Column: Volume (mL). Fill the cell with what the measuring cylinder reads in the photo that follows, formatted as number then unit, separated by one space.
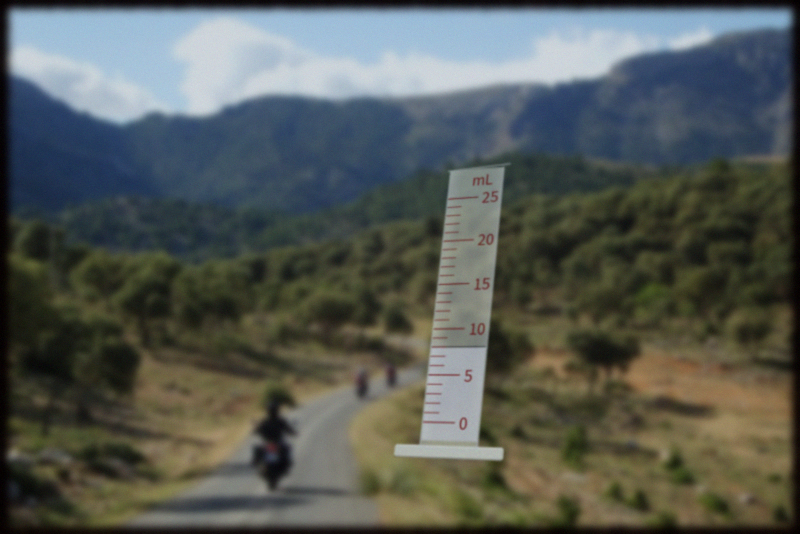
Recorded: 8 mL
